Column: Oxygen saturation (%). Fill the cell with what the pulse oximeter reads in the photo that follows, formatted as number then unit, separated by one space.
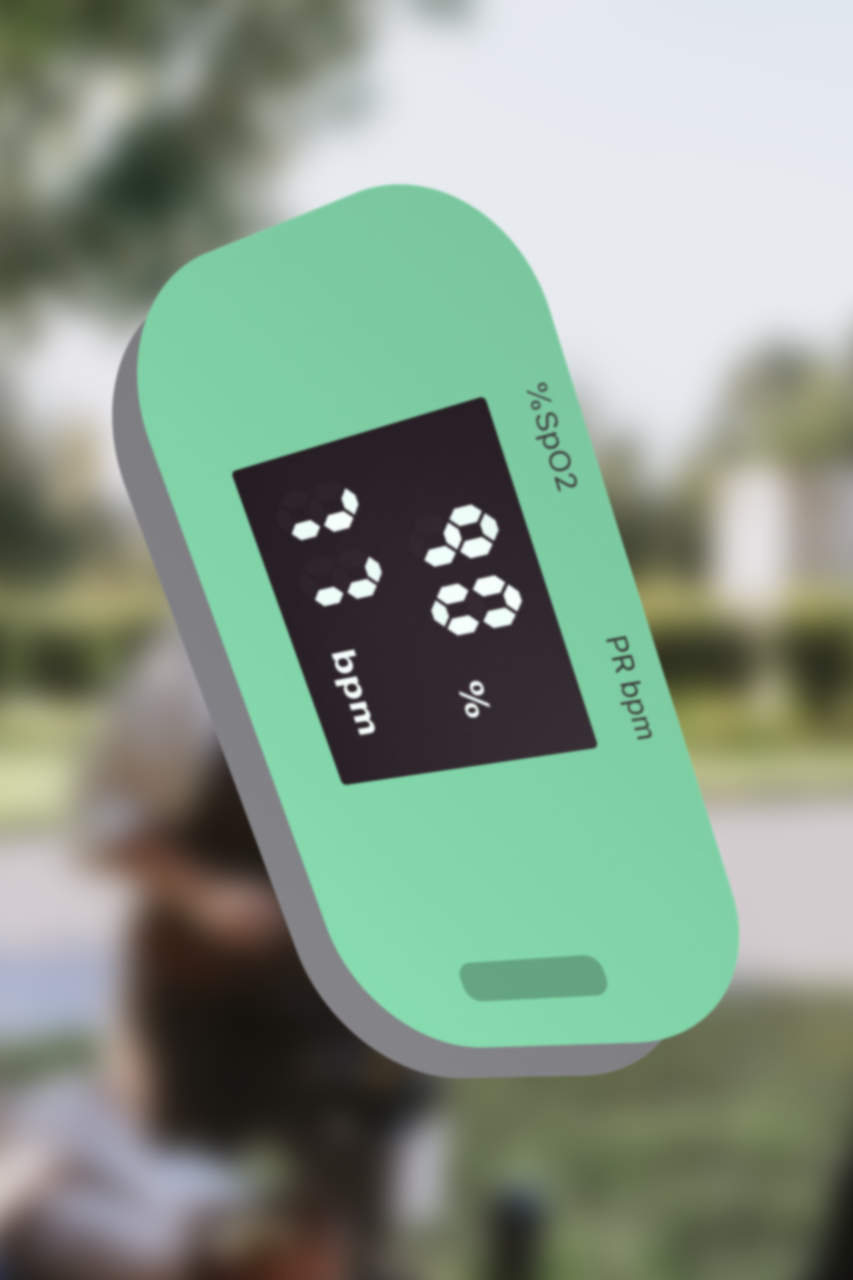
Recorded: 90 %
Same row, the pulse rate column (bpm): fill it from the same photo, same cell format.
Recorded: 77 bpm
